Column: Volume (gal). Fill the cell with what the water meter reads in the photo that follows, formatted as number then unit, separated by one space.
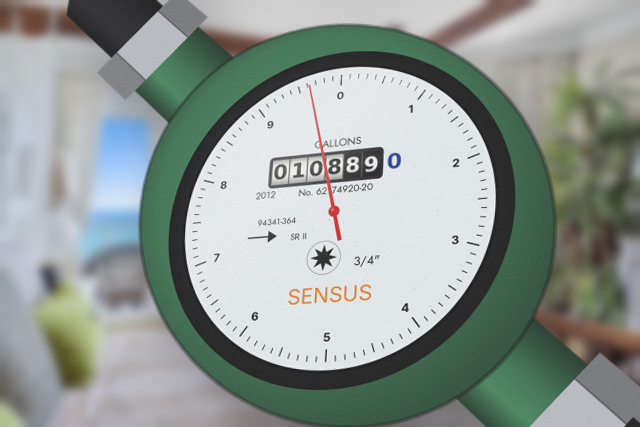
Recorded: 108889.6 gal
